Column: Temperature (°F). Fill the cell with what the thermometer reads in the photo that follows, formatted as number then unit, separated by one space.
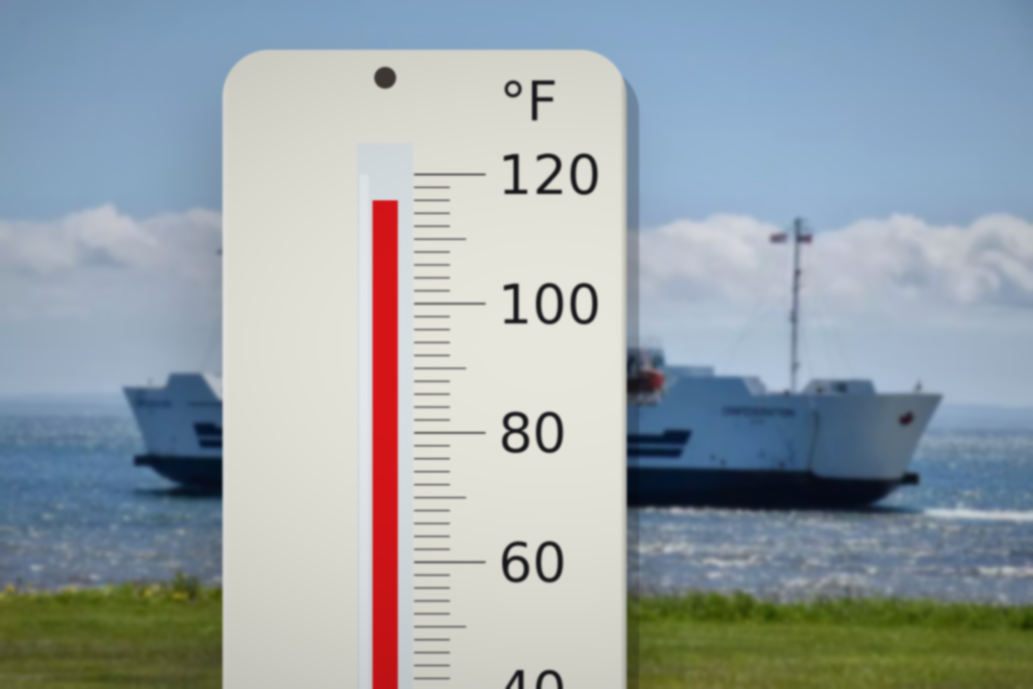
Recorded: 116 °F
